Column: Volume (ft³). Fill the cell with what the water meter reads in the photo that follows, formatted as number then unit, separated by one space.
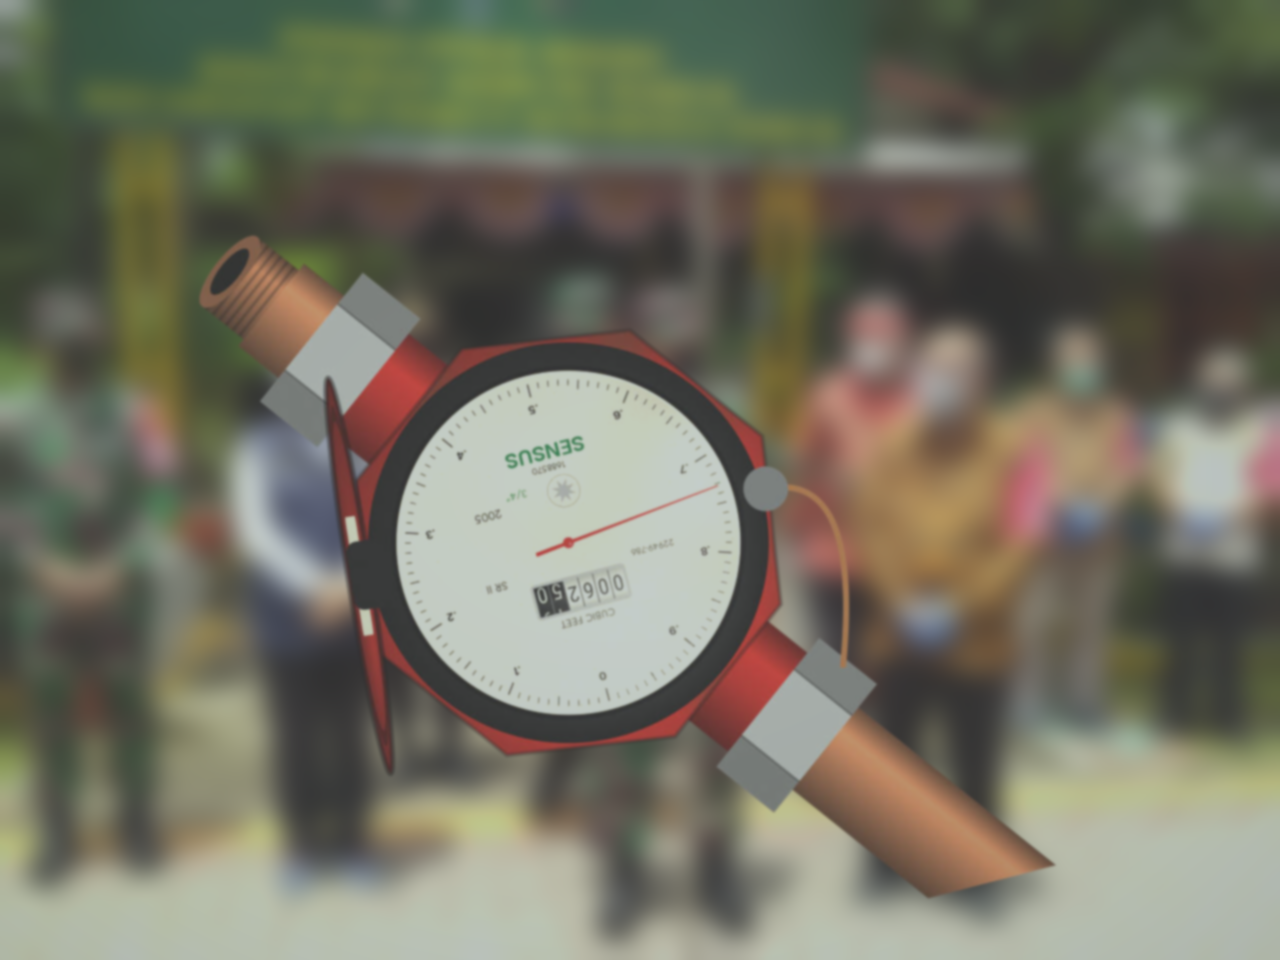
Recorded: 6249.73 ft³
